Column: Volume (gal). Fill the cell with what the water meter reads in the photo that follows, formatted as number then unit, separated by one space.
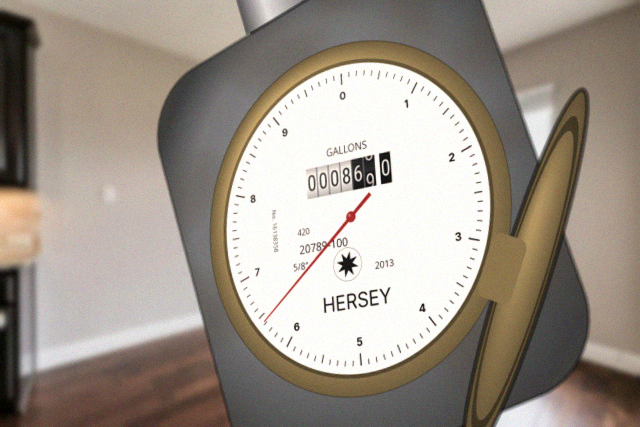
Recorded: 8686.4 gal
